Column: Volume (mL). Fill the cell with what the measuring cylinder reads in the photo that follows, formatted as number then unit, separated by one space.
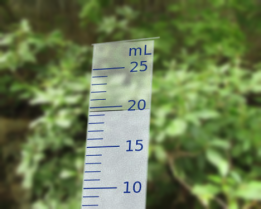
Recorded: 19.5 mL
